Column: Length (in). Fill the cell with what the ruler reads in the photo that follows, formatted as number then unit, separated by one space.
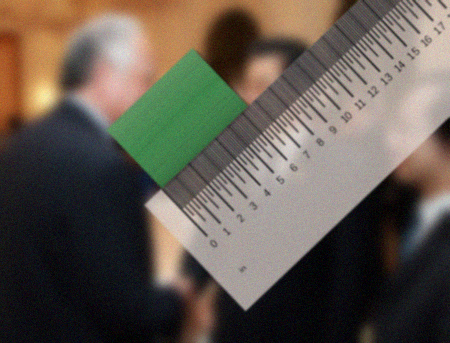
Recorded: 6.5 in
